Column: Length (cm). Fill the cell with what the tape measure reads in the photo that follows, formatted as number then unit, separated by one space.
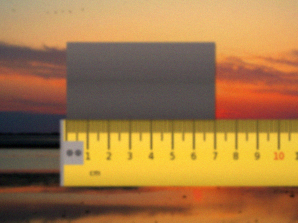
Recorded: 7 cm
